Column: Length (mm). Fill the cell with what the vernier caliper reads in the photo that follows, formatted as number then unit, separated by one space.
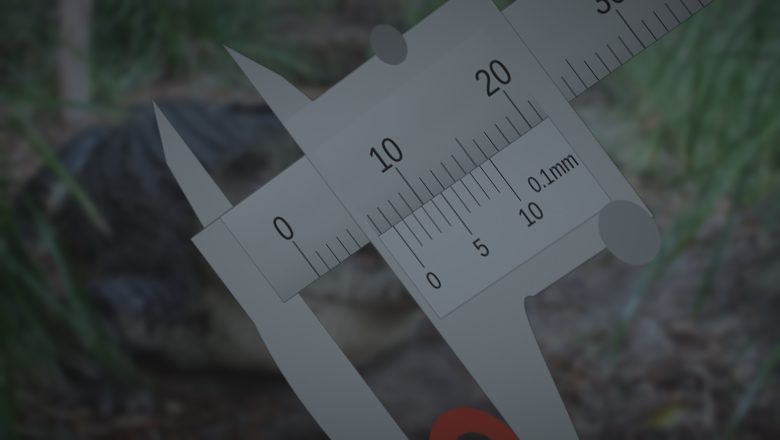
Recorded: 7.1 mm
